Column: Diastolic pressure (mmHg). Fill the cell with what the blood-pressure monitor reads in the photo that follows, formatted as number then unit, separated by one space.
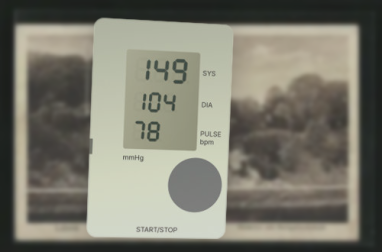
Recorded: 104 mmHg
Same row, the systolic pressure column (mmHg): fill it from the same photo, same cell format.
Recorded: 149 mmHg
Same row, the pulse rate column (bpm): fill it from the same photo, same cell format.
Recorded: 78 bpm
